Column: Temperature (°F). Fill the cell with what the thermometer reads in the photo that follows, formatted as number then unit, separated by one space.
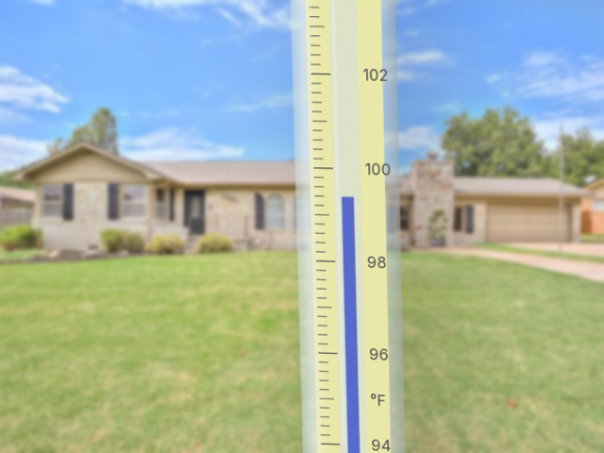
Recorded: 99.4 °F
